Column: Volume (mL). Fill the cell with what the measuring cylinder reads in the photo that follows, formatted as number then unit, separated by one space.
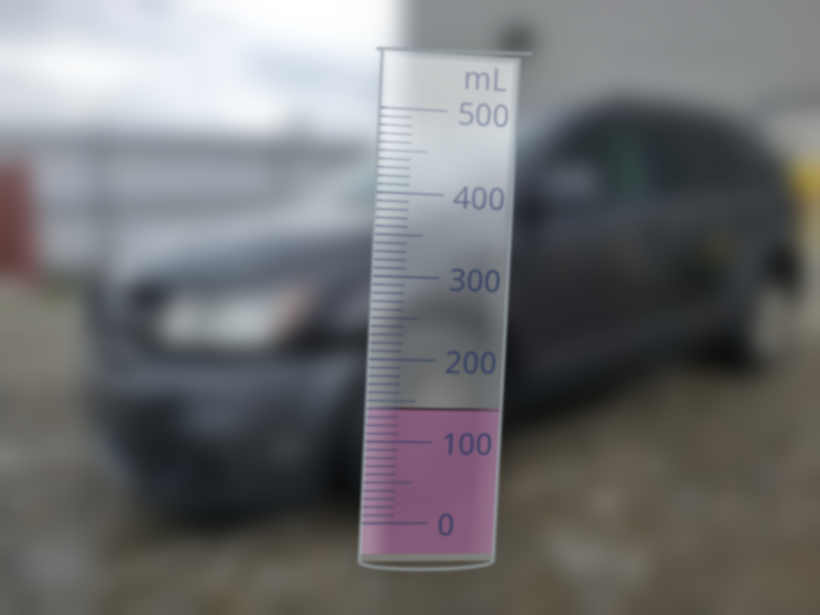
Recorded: 140 mL
